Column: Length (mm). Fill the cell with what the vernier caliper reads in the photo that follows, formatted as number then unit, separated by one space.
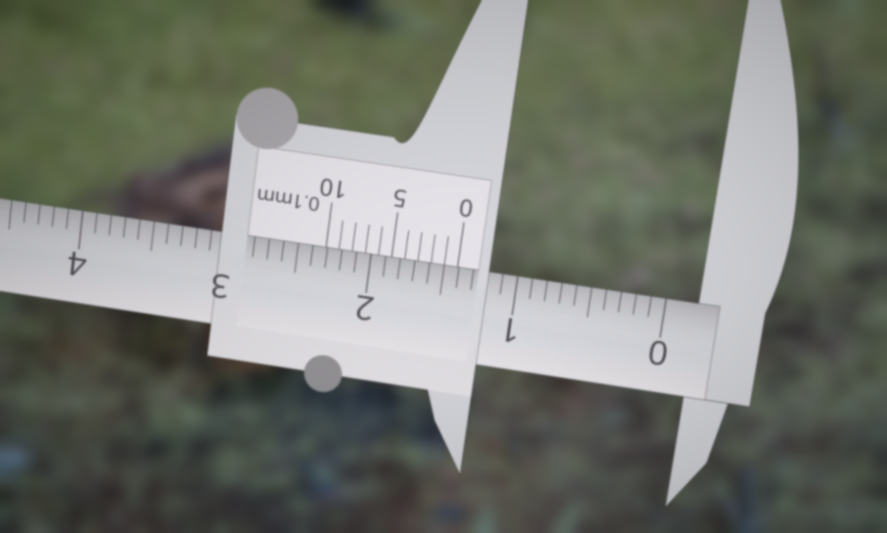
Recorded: 14.1 mm
